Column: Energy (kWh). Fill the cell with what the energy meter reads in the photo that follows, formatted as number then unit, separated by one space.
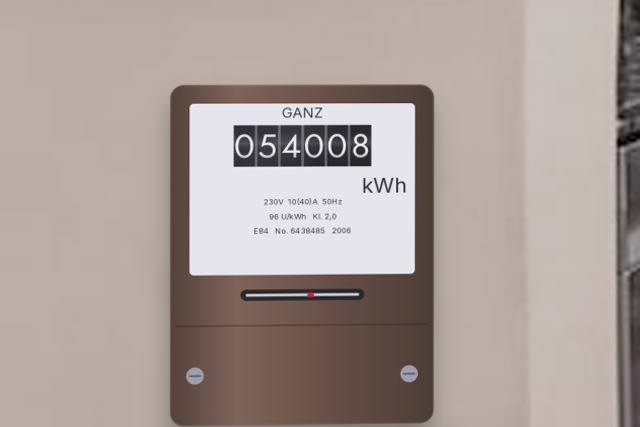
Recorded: 54008 kWh
